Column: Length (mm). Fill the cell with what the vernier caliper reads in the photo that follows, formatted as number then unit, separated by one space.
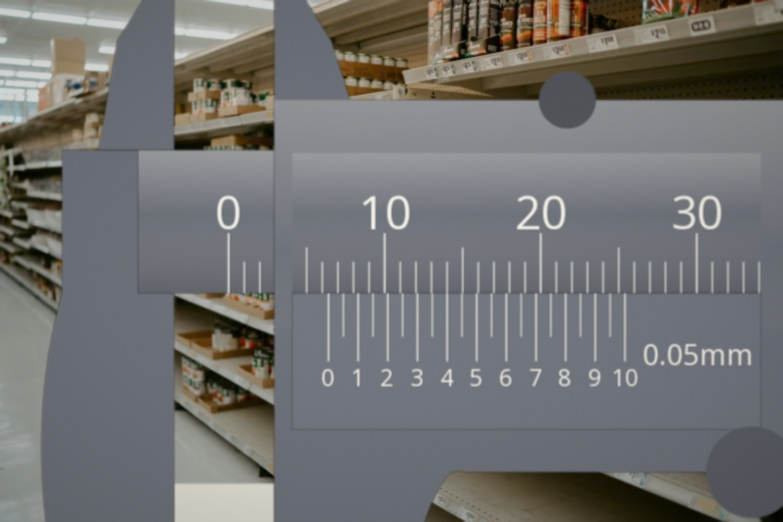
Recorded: 6.4 mm
